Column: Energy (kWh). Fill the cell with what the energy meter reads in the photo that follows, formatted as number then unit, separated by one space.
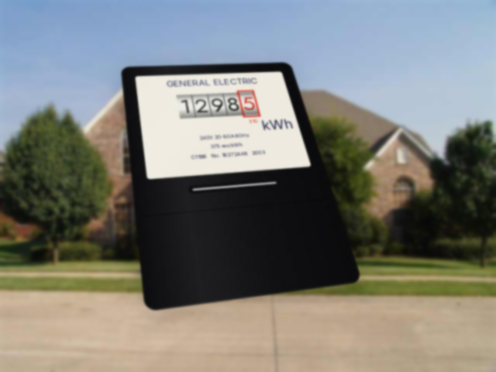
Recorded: 1298.5 kWh
